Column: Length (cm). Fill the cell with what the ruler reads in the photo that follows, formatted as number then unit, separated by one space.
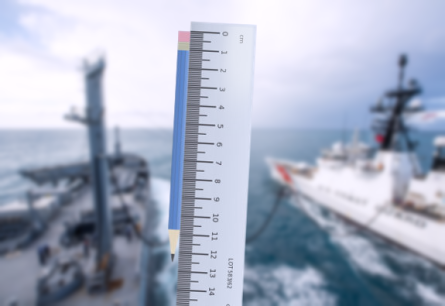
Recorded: 12.5 cm
